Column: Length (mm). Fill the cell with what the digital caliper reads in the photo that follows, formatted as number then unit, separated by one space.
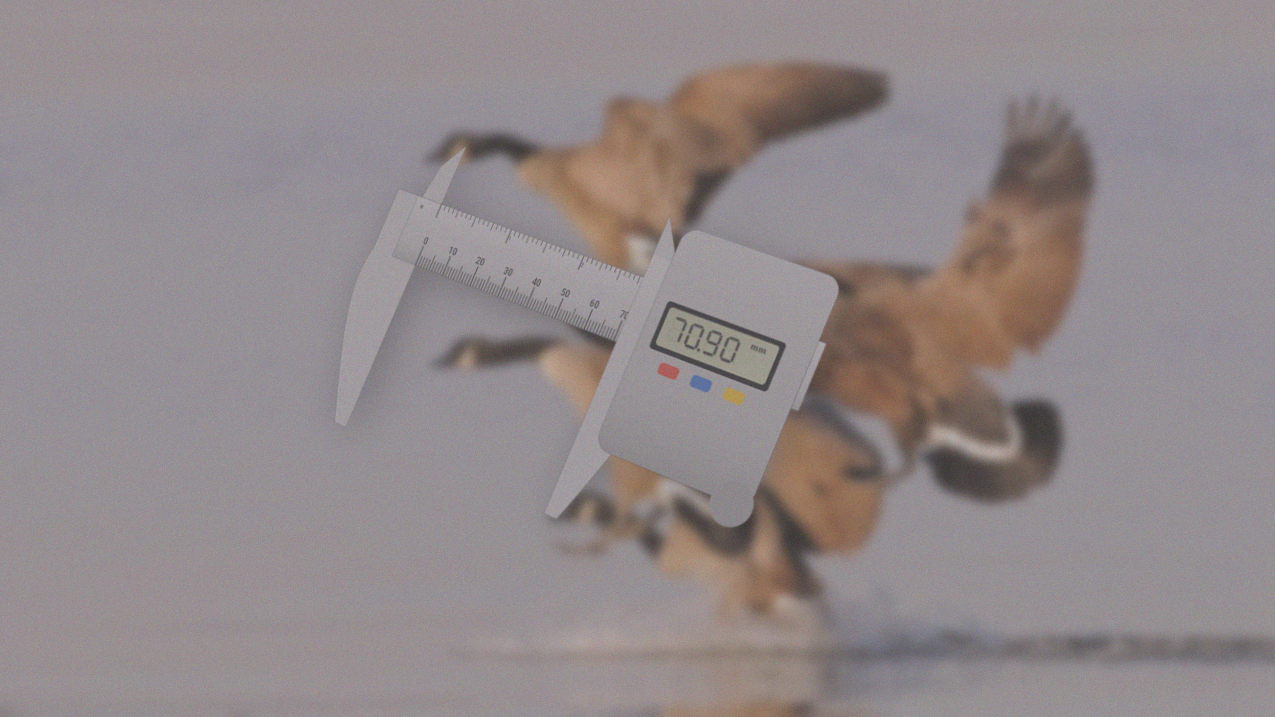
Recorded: 70.90 mm
